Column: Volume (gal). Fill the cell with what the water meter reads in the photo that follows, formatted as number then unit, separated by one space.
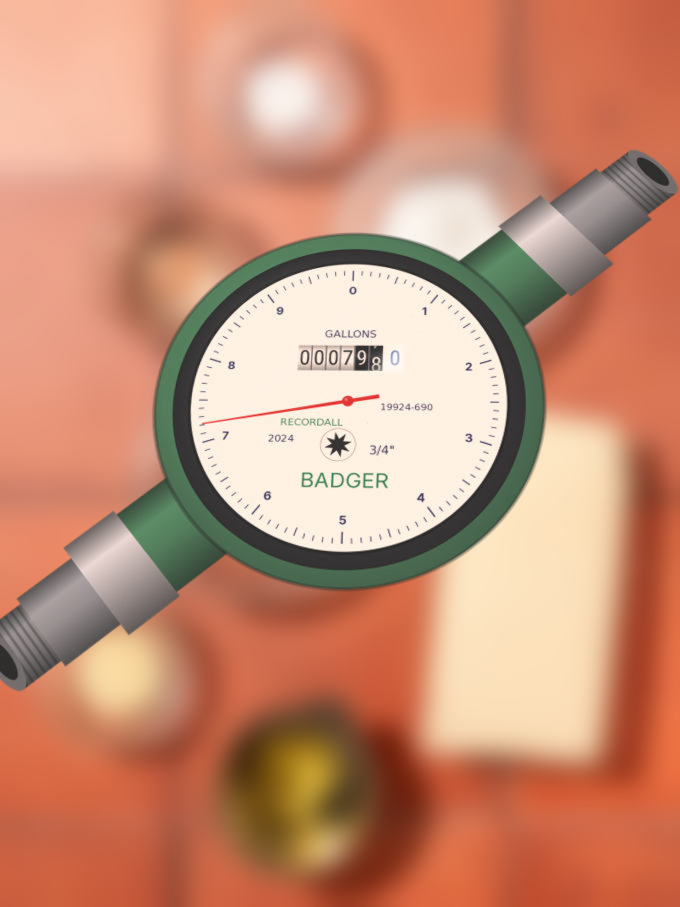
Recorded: 7977.2 gal
